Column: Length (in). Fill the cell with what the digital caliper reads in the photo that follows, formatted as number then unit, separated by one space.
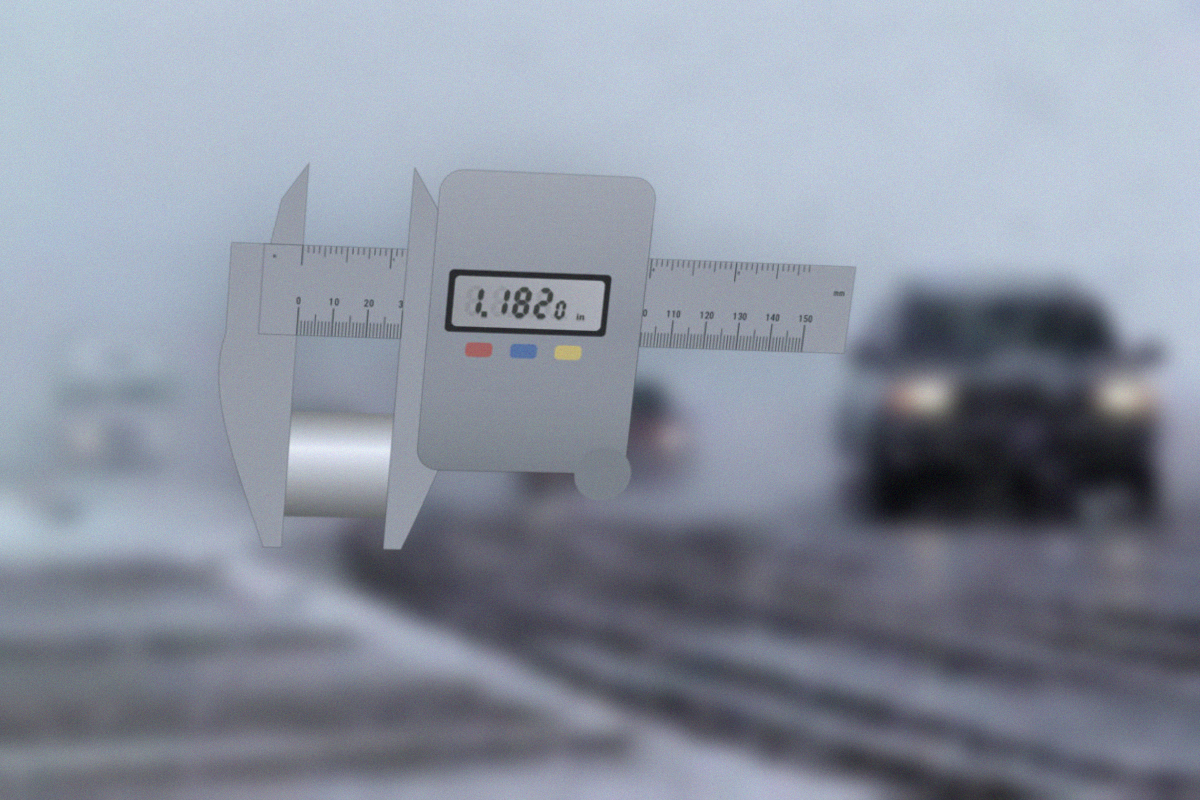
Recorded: 1.1820 in
